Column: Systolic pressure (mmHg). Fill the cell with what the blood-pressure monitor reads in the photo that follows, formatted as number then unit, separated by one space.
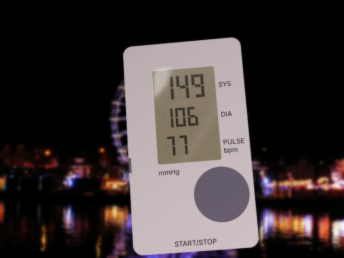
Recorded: 149 mmHg
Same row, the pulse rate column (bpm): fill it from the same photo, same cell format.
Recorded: 77 bpm
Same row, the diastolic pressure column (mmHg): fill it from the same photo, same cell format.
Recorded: 106 mmHg
